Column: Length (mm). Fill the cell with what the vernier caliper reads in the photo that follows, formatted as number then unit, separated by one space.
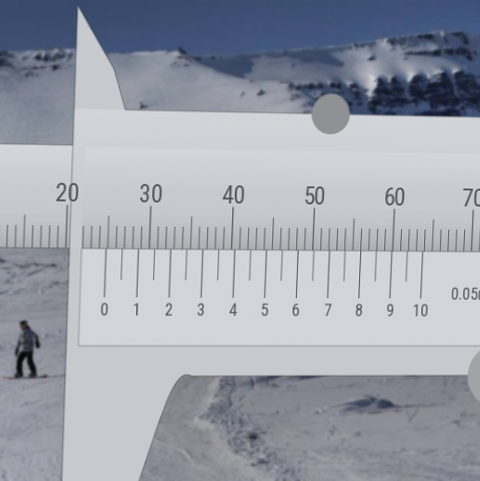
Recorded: 24.8 mm
